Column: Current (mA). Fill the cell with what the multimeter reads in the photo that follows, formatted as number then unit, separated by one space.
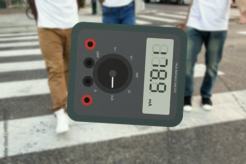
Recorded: 178.9 mA
